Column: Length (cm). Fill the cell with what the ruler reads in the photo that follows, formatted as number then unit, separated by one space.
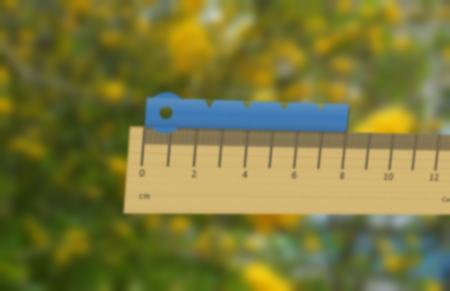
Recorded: 8 cm
